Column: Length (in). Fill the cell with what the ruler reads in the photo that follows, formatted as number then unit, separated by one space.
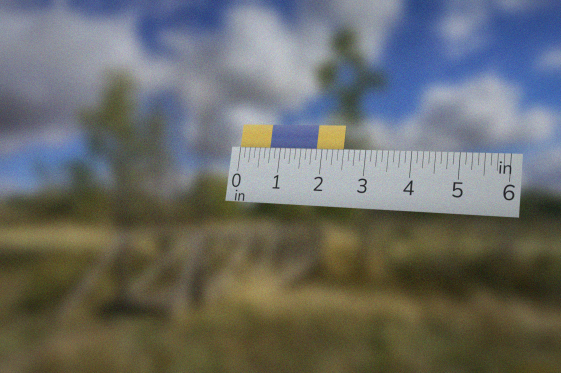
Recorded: 2.5 in
